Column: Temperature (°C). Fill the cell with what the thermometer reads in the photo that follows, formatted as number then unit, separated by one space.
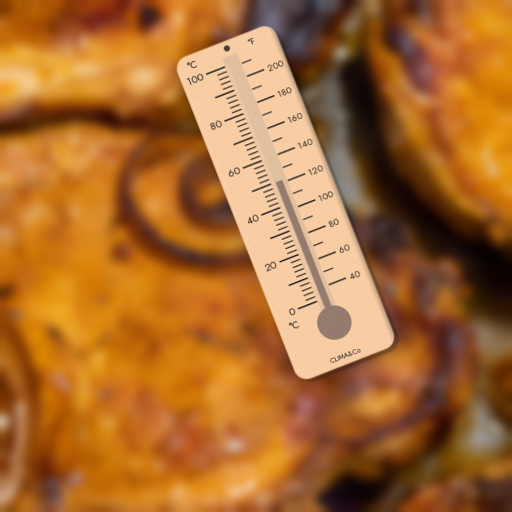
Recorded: 50 °C
